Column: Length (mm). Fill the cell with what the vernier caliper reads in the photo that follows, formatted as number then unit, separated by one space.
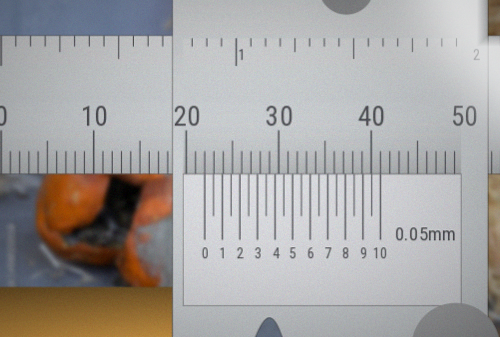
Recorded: 22.0 mm
